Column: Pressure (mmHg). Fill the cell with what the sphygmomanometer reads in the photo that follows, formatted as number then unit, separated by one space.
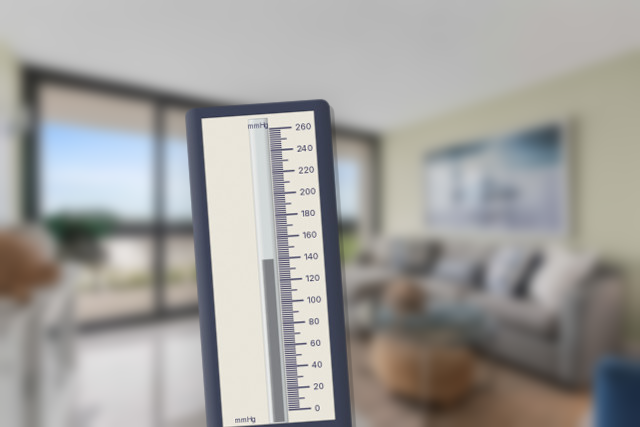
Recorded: 140 mmHg
